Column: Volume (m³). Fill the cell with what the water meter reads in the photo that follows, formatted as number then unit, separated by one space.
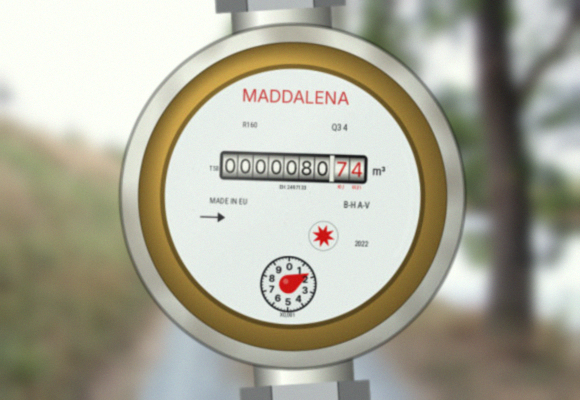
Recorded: 80.741 m³
